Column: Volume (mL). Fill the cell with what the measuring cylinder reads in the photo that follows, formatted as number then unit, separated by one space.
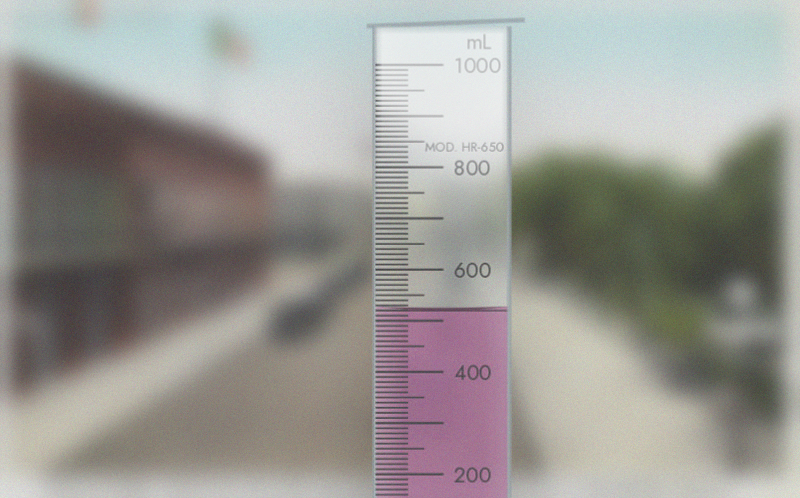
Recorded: 520 mL
